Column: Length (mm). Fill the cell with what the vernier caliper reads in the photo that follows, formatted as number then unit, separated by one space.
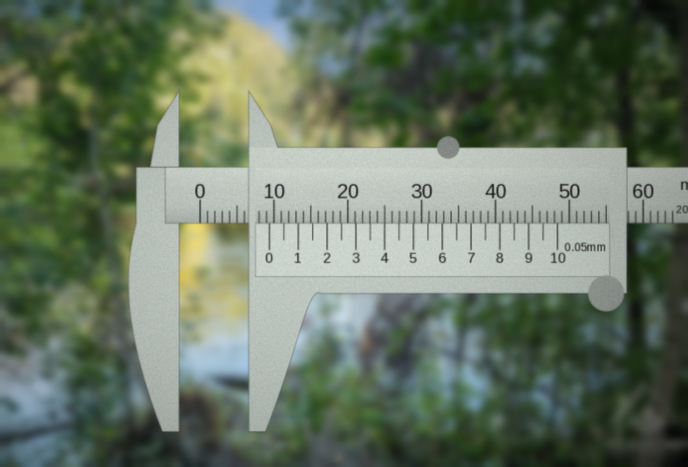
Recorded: 9.4 mm
